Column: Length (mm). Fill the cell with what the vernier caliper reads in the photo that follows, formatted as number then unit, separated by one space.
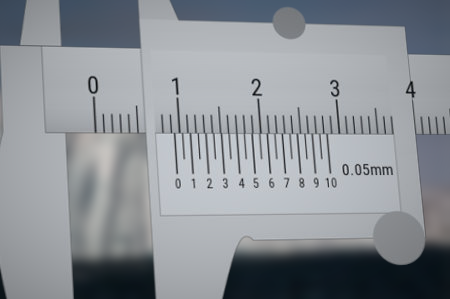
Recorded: 9.4 mm
